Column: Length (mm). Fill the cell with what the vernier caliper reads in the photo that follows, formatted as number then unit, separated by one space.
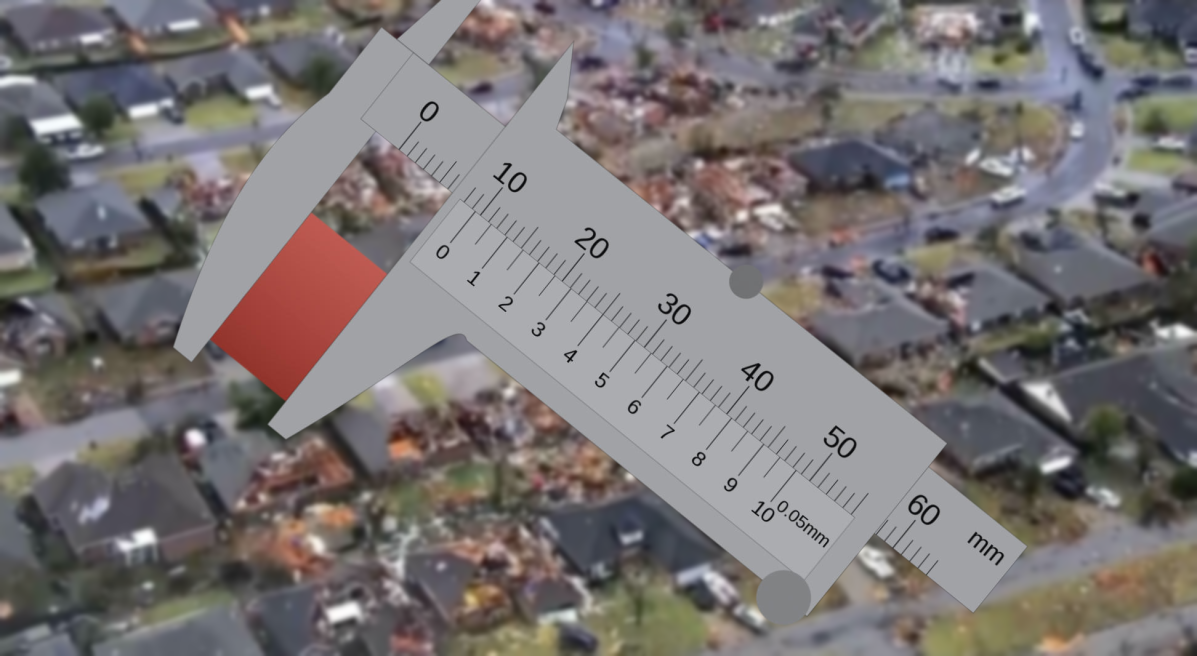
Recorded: 9.4 mm
